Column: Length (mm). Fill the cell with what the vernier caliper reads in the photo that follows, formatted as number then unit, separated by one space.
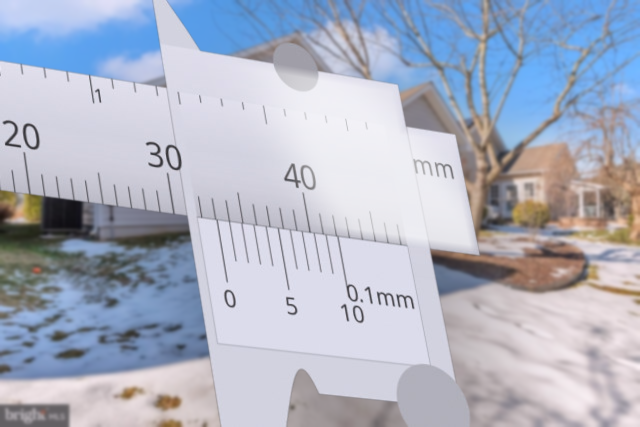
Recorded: 33.1 mm
